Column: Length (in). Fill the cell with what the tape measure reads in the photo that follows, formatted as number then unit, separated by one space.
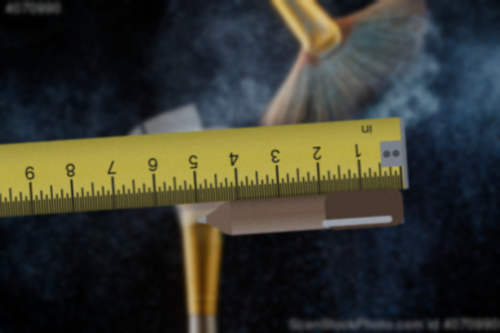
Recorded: 5 in
